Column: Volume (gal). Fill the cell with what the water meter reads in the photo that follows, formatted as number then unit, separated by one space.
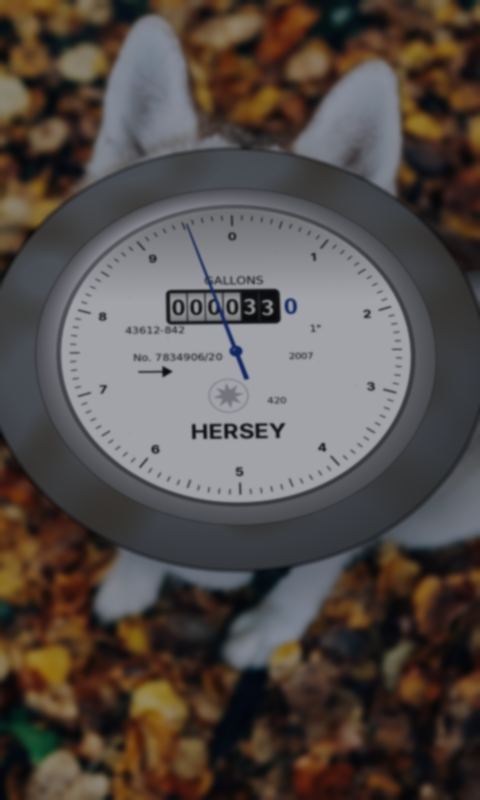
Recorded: 329.5 gal
